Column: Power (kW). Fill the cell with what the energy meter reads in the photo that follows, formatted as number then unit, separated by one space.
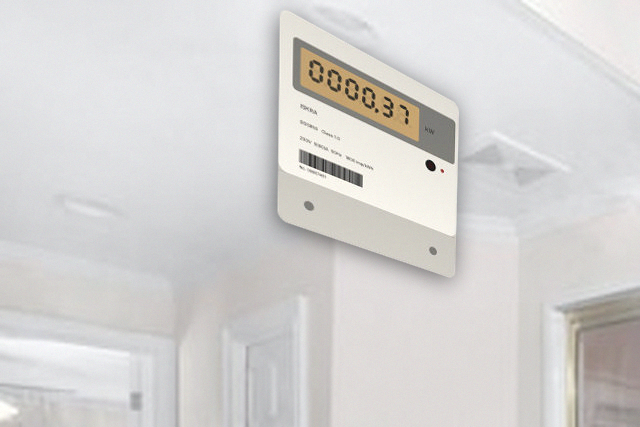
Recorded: 0.37 kW
